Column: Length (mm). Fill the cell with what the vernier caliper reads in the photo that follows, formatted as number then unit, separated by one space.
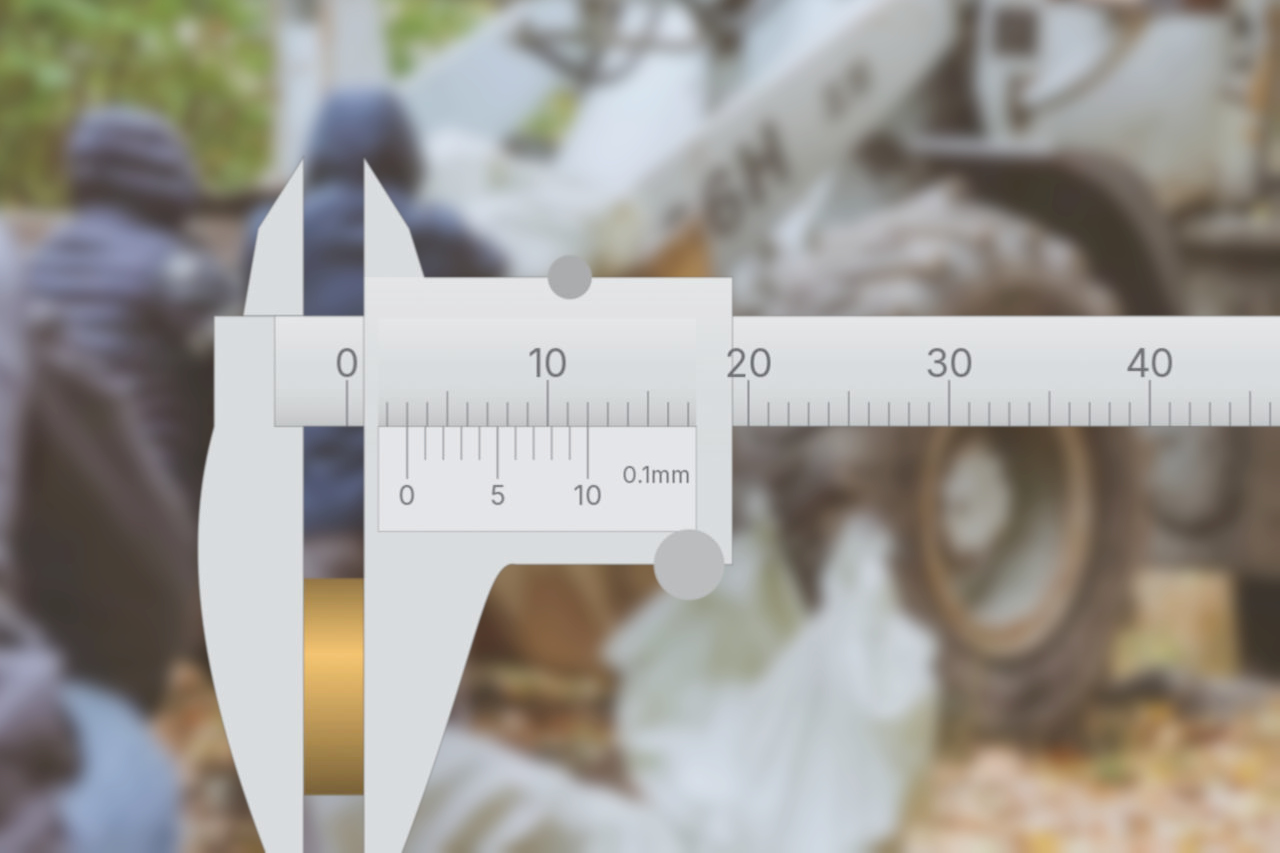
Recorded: 3.0 mm
